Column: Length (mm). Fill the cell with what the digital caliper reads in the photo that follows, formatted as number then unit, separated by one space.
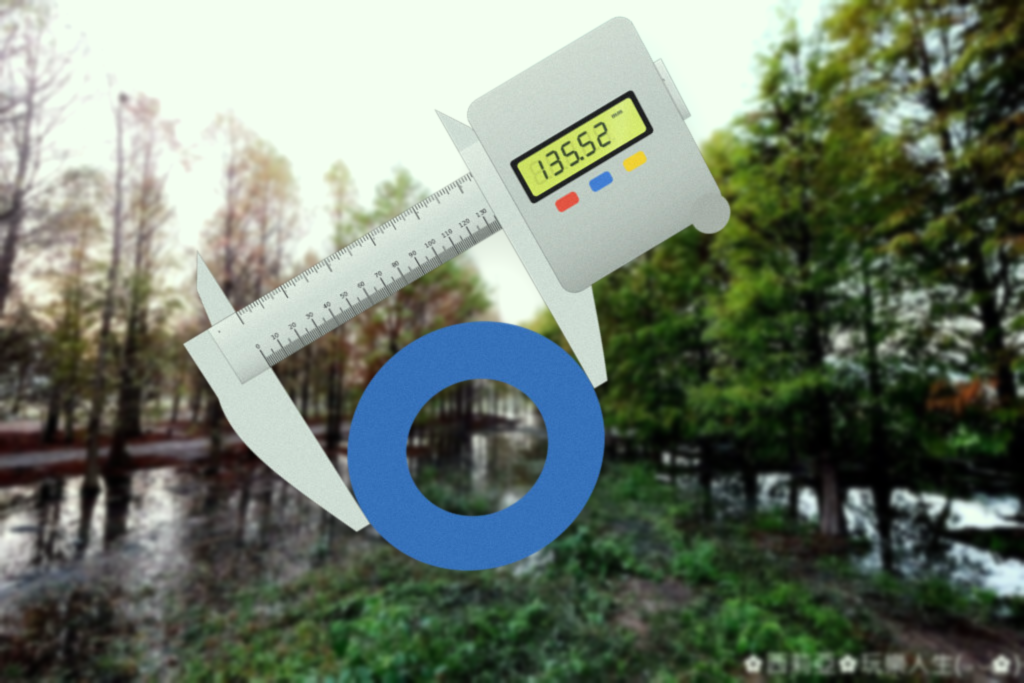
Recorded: 135.52 mm
